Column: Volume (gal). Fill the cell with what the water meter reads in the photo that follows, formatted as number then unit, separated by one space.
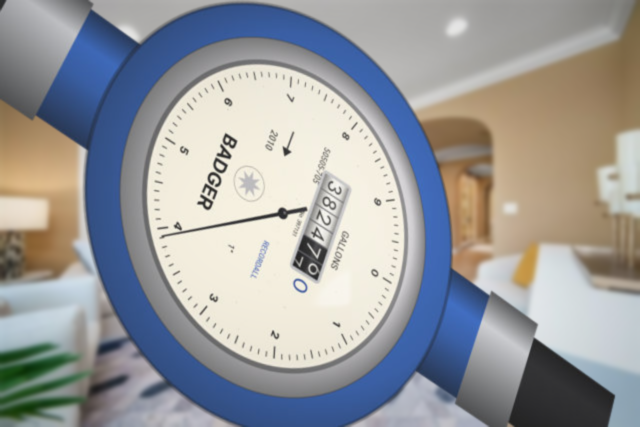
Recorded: 3824763.9 gal
